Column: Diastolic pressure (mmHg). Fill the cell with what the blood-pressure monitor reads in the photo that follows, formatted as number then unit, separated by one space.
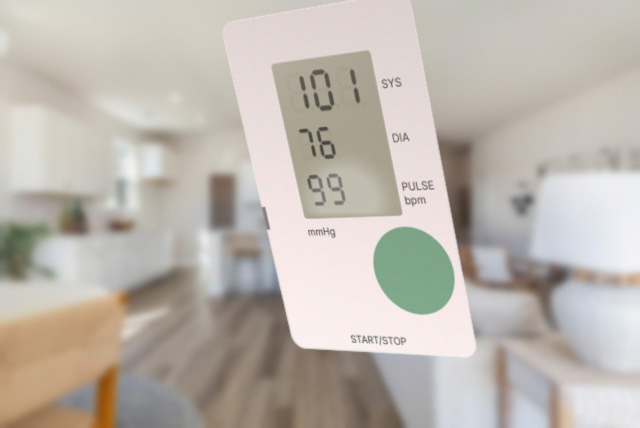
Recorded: 76 mmHg
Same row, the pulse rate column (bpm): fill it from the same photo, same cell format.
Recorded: 99 bpm
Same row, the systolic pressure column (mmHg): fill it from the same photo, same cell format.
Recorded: 101 mmHg
